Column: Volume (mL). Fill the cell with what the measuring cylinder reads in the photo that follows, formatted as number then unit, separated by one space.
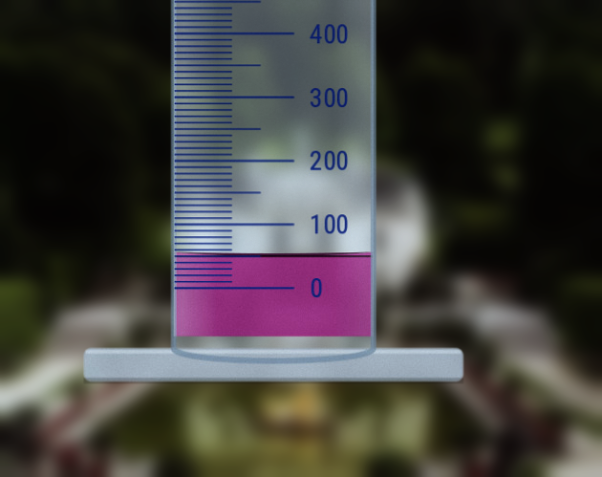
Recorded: 50 mL
